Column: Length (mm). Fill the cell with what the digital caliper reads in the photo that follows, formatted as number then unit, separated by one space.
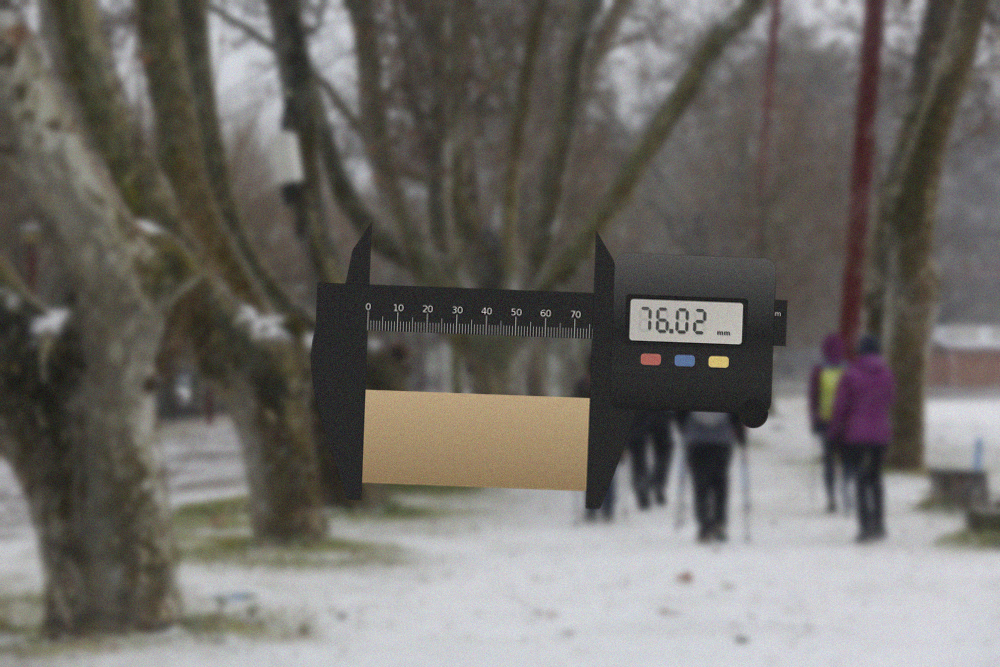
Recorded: 76.02 mm
